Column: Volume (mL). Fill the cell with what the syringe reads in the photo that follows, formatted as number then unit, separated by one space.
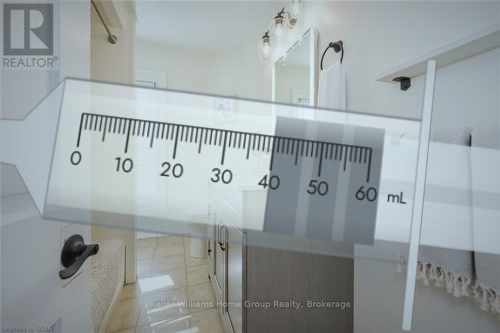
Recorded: 40 mL
